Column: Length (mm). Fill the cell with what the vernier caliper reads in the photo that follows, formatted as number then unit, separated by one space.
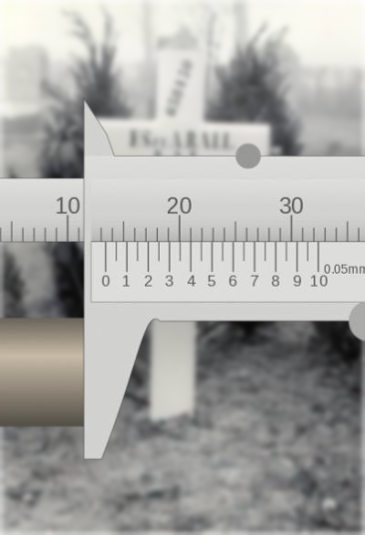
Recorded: 13.4 mm
